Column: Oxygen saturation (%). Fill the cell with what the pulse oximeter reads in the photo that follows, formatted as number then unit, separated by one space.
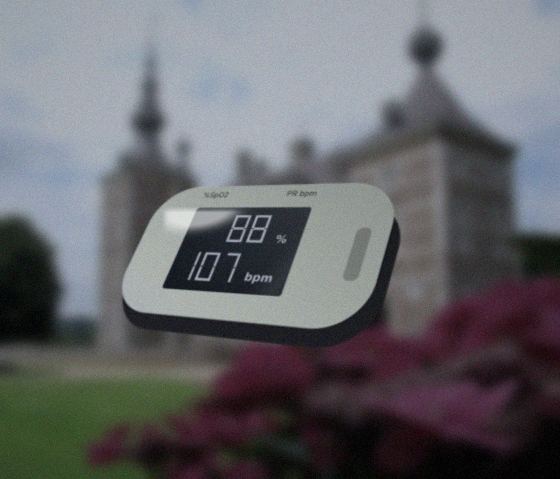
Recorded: 88 %
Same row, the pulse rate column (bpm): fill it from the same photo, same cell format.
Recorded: 107 bpm
